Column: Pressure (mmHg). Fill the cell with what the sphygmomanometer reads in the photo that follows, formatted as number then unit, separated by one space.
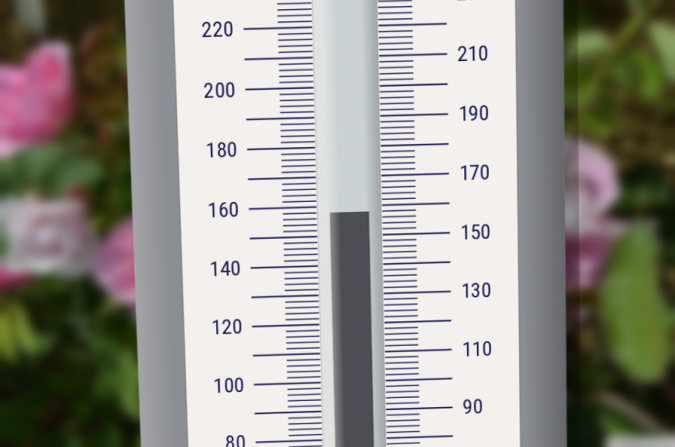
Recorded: 158 mmHg
